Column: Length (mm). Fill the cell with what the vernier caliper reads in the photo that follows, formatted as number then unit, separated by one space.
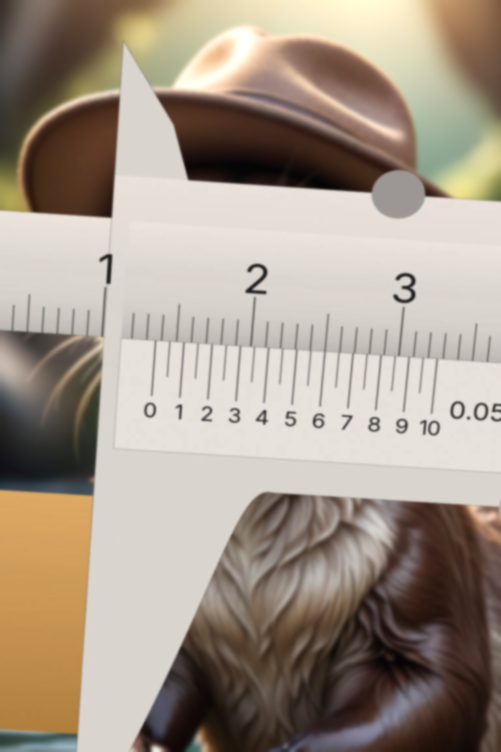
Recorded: 13.6 mm
